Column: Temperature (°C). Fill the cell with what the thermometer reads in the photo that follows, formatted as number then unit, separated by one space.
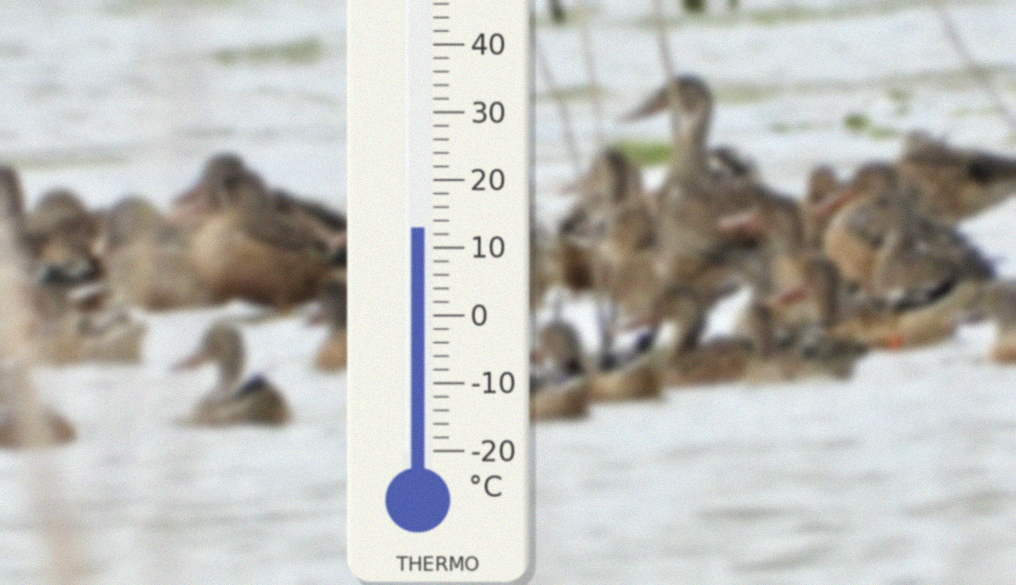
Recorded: 13 °C
